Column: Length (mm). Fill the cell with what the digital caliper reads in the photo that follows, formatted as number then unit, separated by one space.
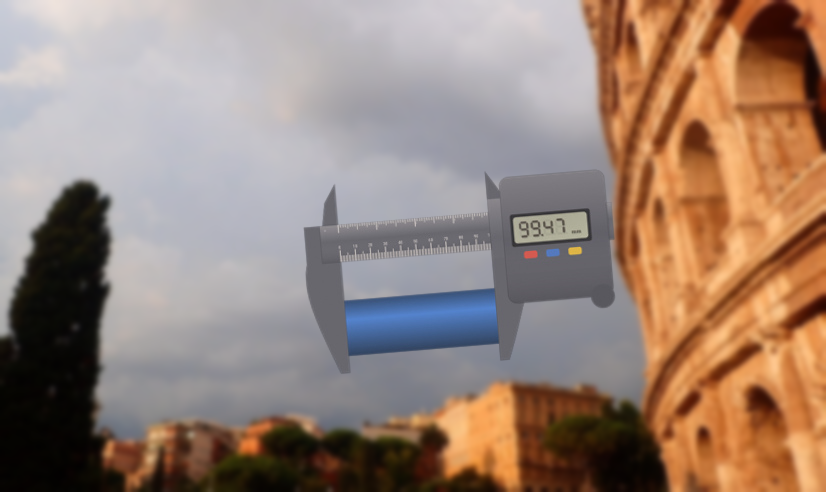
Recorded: 99.47 mm
